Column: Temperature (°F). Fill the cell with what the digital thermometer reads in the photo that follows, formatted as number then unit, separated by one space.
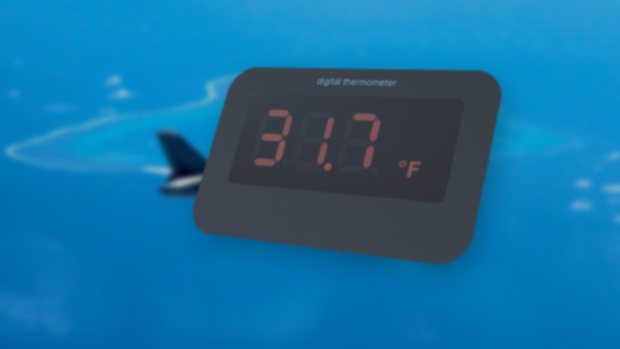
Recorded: 31.7 °F
